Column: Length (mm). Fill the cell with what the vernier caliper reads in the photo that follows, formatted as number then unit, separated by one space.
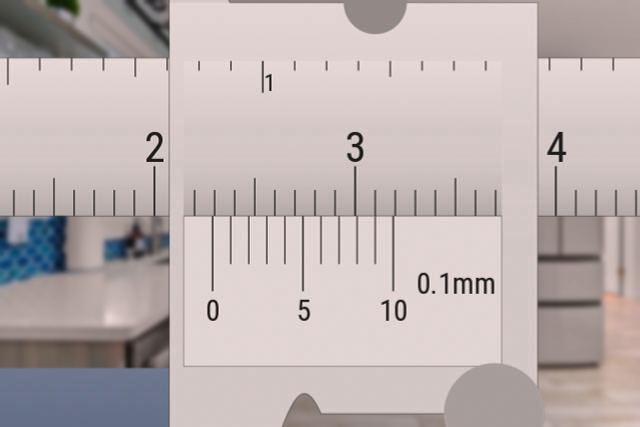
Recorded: 22.9 mm
